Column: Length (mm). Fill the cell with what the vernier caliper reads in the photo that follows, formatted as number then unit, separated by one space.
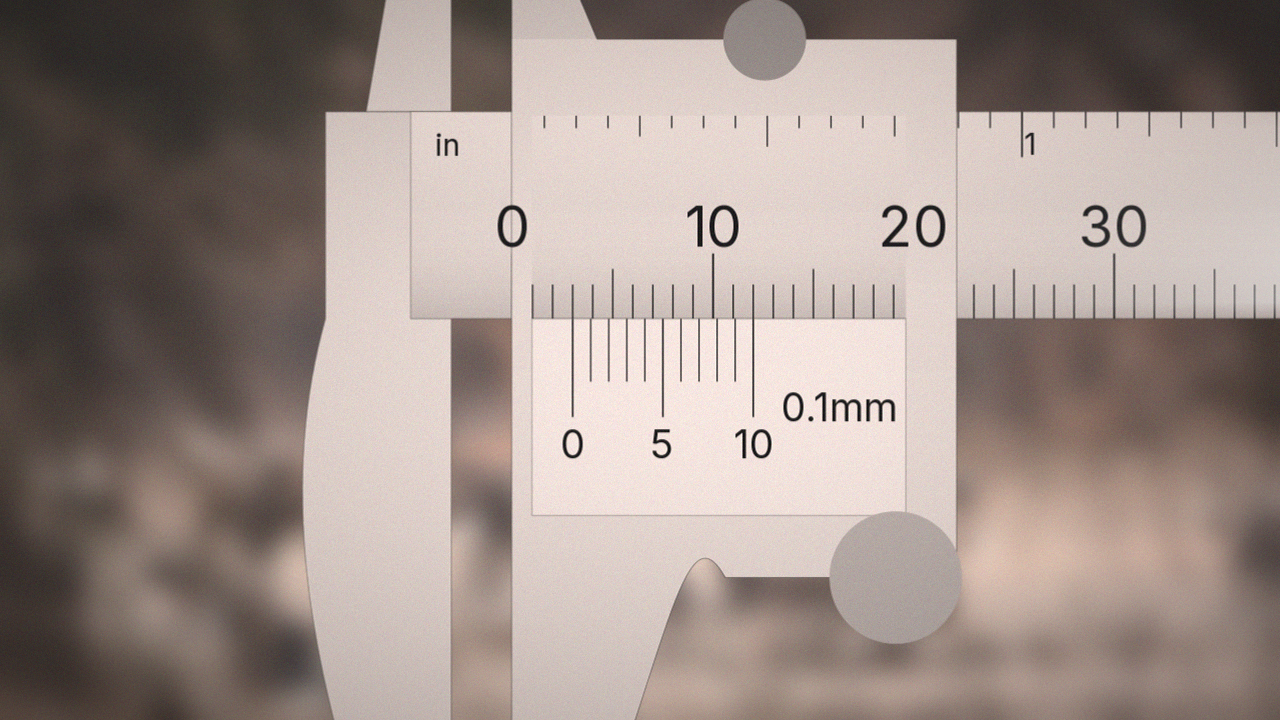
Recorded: 3.0 mm
